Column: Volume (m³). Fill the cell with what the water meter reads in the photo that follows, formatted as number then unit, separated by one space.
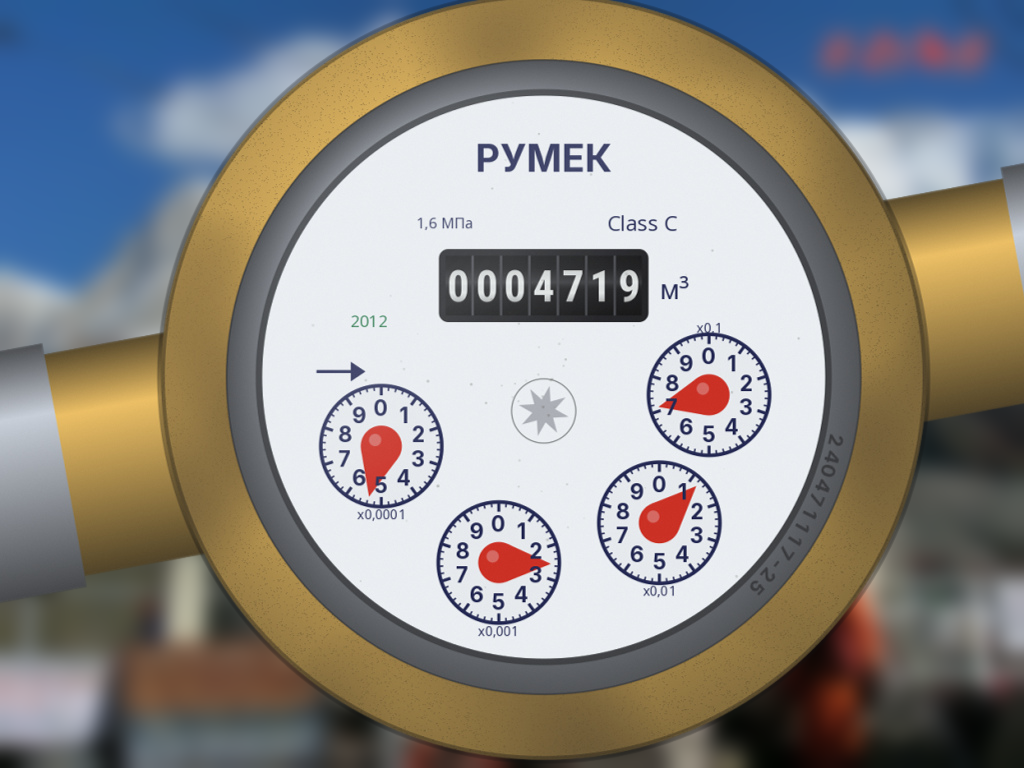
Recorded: 4719.7125 m³
